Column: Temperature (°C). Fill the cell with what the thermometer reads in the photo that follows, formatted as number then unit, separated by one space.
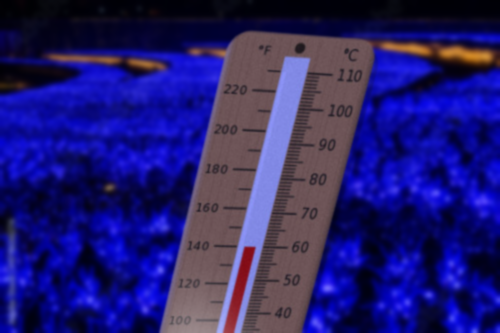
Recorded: 60 °C
